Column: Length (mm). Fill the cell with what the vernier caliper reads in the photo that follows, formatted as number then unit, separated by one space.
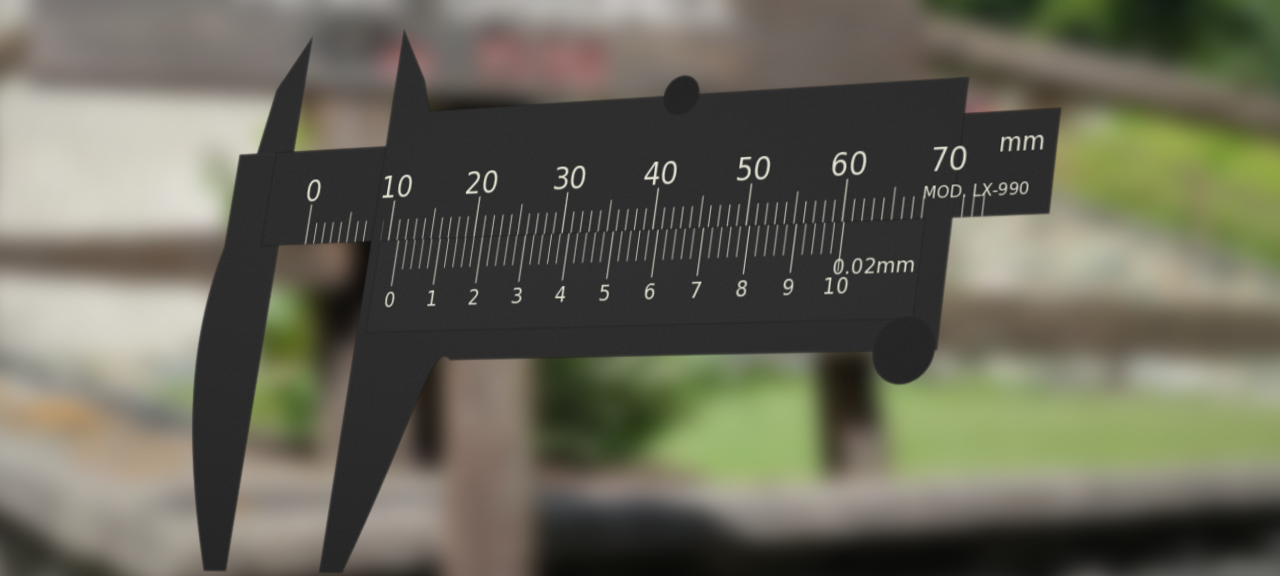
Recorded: 11.2 mm
